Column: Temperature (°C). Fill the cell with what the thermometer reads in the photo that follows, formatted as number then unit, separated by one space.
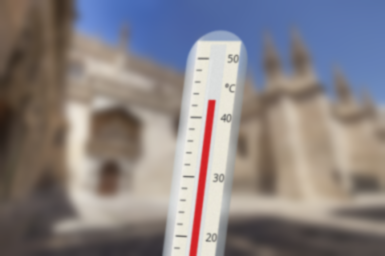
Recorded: 43 °C
